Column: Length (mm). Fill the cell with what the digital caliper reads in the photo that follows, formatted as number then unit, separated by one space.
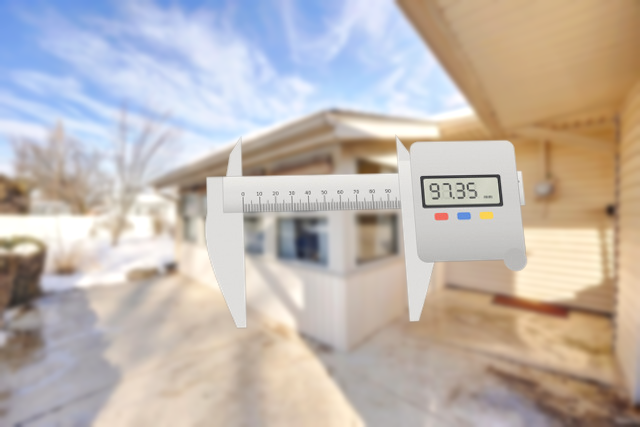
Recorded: 97.35 mm
